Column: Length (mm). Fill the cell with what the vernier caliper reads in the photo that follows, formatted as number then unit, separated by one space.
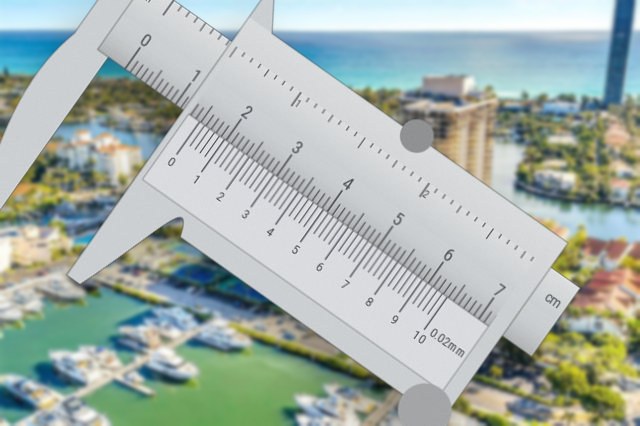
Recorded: 14.8 mm
